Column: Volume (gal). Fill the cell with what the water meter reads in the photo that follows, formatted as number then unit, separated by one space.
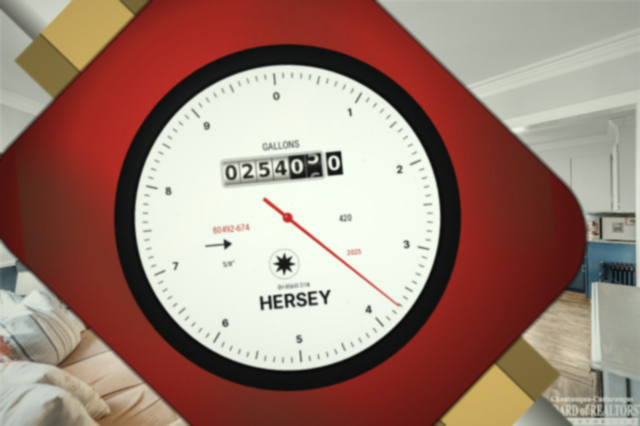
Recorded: 254053.7 gal
